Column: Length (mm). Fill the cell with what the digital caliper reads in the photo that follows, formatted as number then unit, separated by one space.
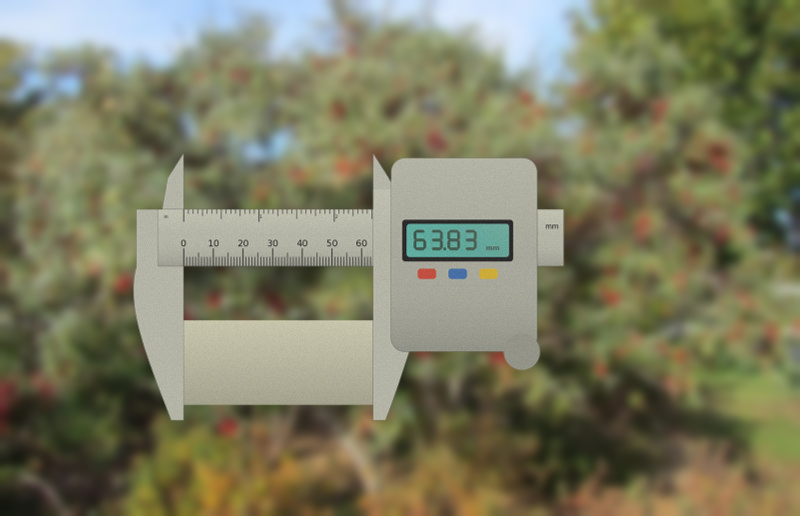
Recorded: 63.83 mm
